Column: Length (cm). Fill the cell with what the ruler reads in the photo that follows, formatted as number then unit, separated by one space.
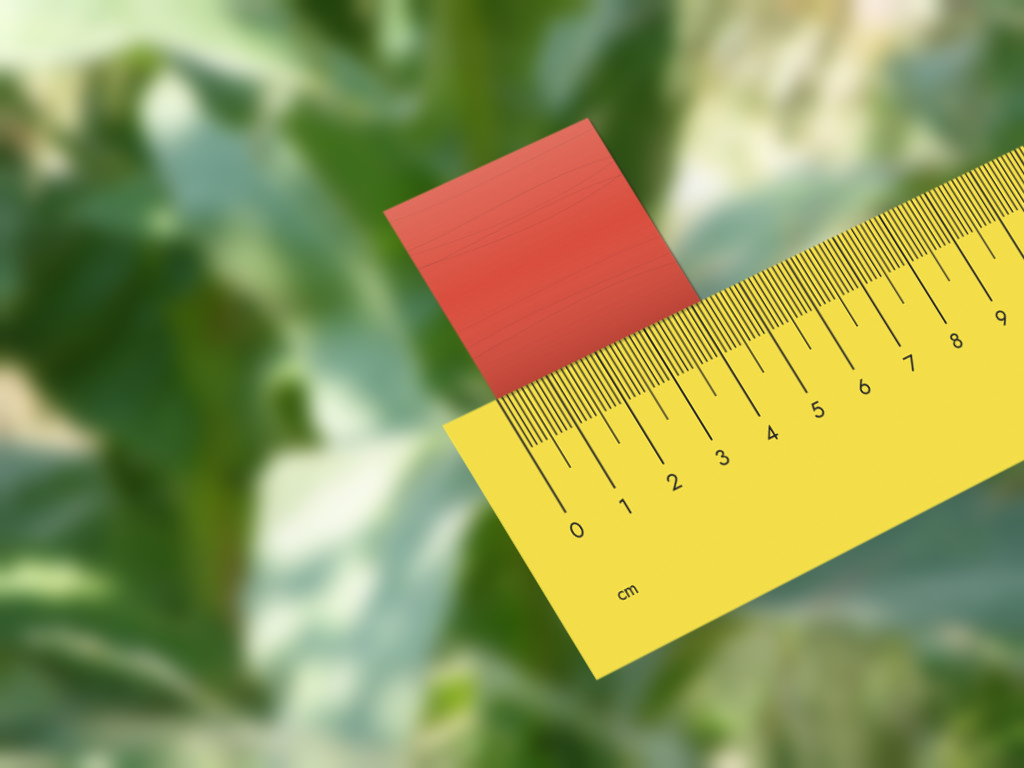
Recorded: 4.2 cm
